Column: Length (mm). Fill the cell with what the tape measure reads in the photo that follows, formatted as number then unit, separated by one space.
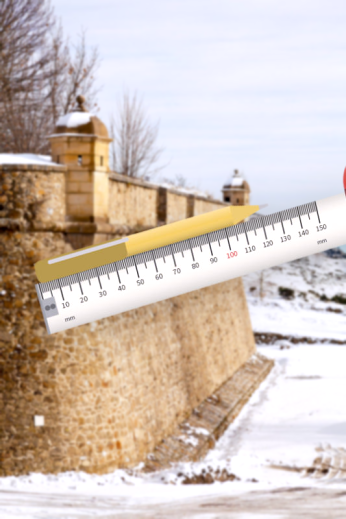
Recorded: 125 mm
